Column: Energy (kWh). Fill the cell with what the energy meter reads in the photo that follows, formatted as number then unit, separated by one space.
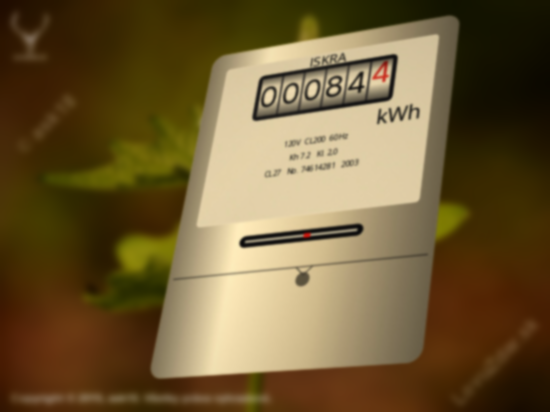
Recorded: 84.4 kWh
